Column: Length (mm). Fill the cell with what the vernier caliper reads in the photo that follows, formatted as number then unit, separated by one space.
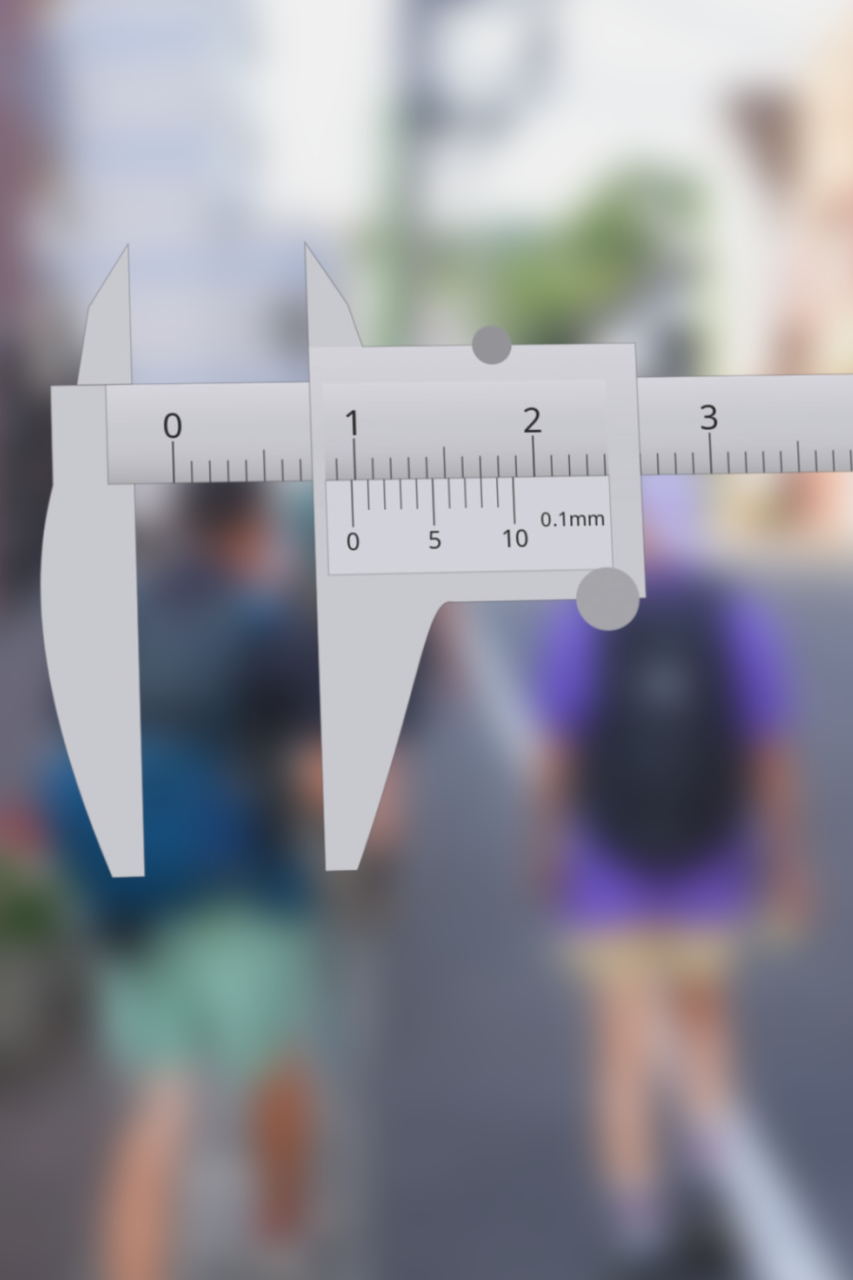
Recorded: 9.8 mm
